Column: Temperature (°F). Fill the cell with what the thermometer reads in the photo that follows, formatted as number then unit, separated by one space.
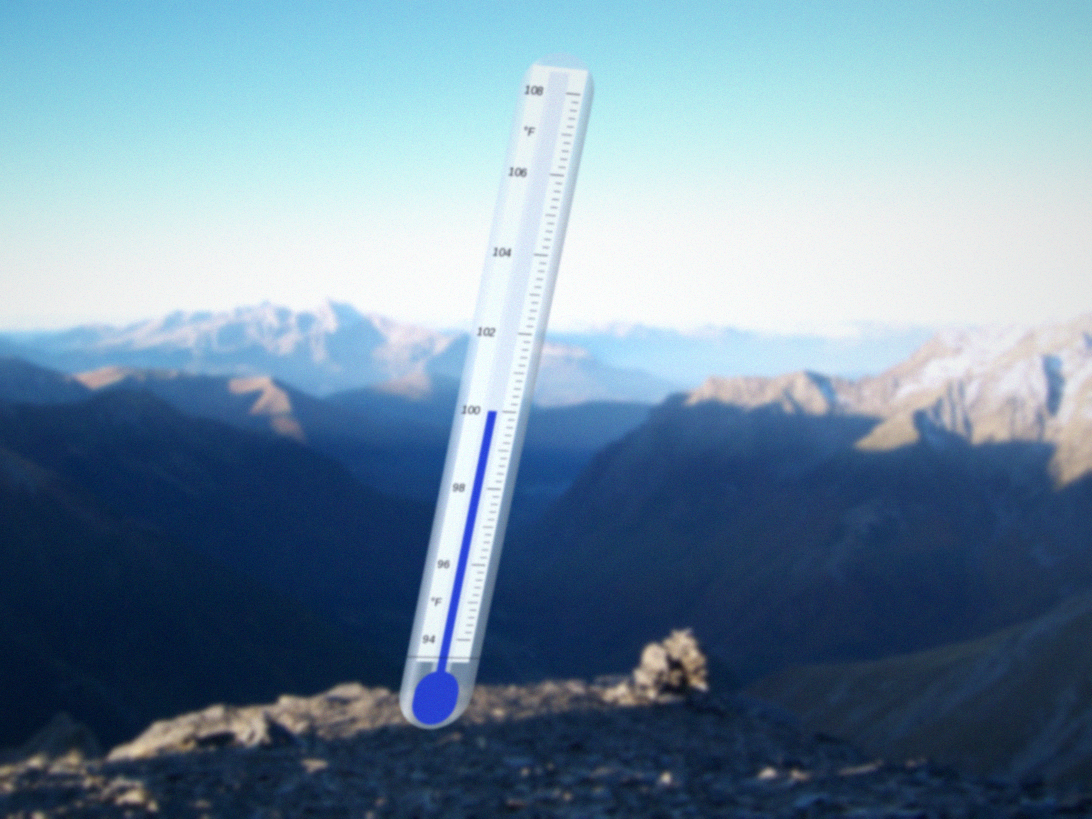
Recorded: 100 °F
